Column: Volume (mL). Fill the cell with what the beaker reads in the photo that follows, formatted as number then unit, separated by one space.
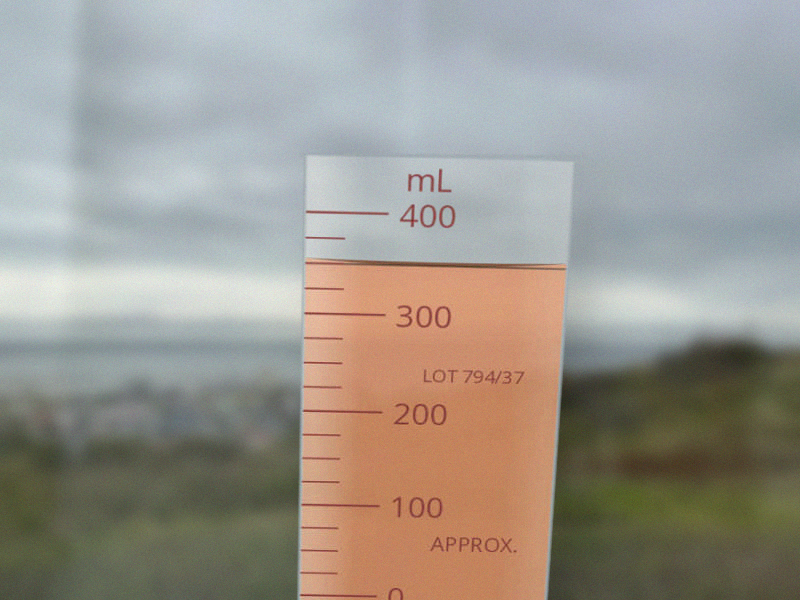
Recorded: 350 mL
